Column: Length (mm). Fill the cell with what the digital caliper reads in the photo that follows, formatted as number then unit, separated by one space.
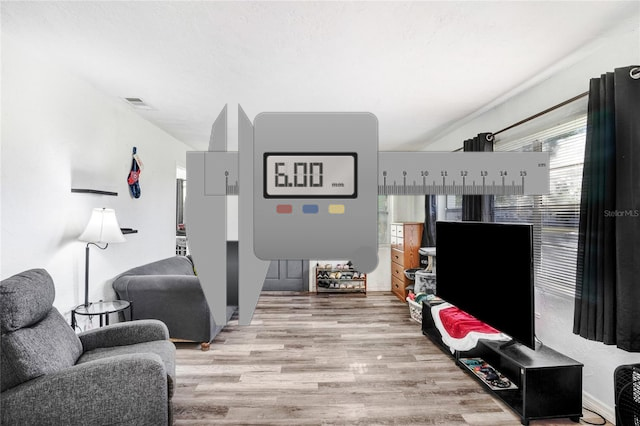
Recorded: 6.00 mm
